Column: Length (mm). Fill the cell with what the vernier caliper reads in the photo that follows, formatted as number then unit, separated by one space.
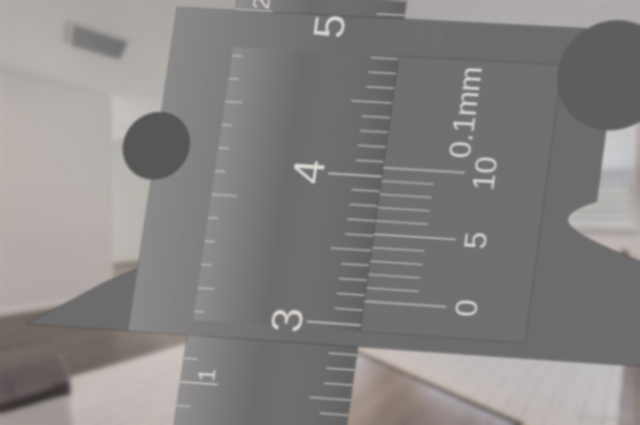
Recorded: 31.6 mm
